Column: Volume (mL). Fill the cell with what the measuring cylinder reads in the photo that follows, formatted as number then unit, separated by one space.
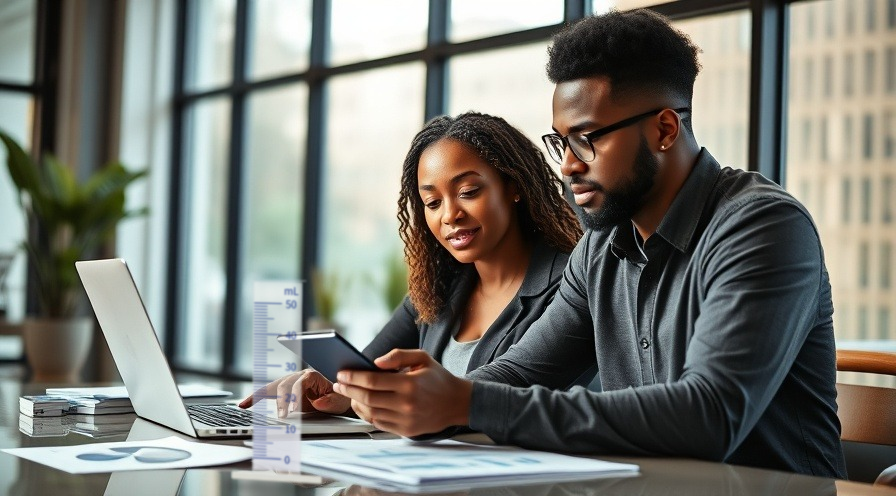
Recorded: 10 mL
